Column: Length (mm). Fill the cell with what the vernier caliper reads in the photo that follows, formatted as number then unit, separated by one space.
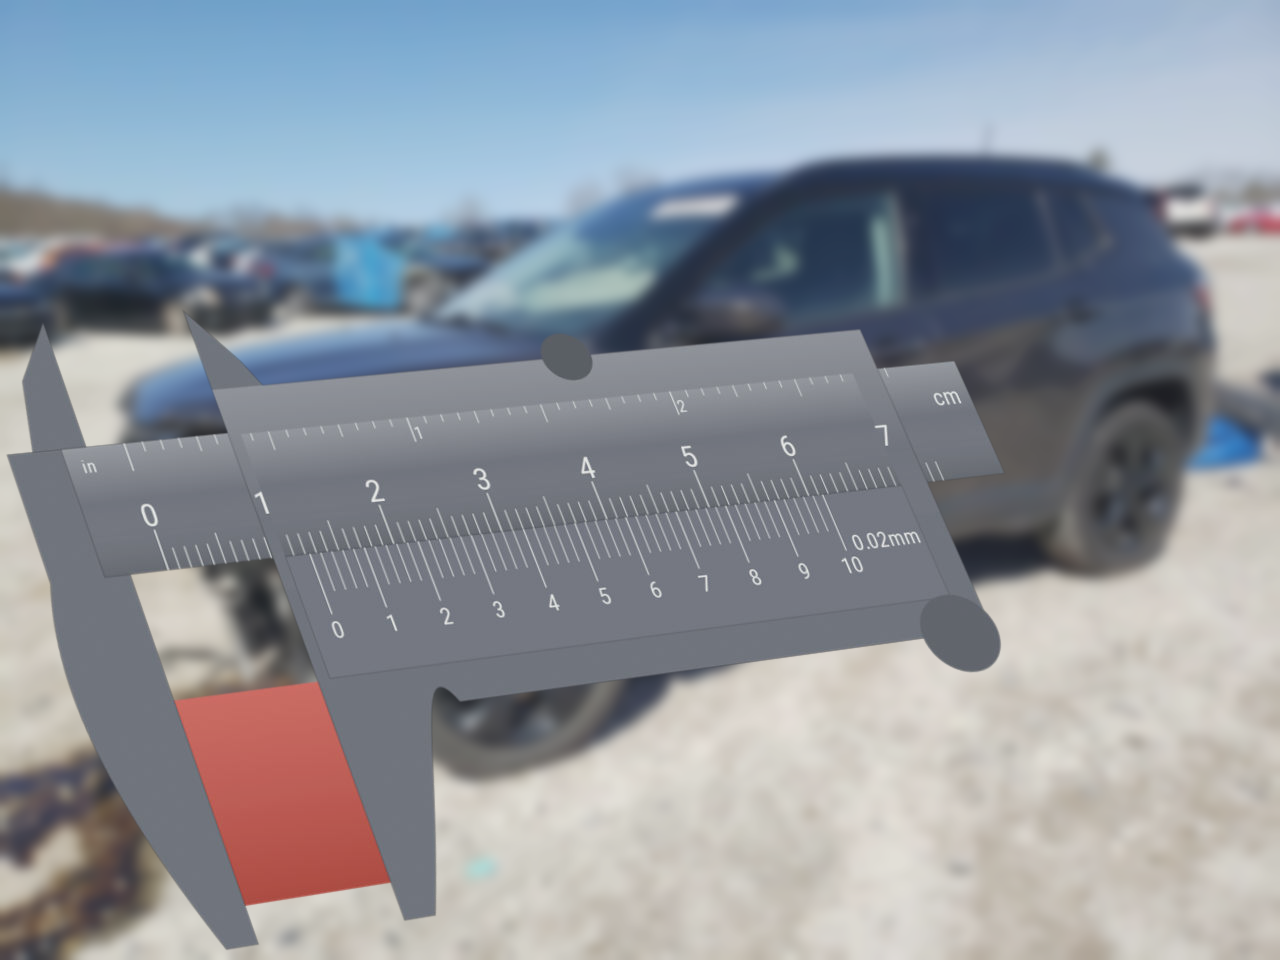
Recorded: 12.4 mm
